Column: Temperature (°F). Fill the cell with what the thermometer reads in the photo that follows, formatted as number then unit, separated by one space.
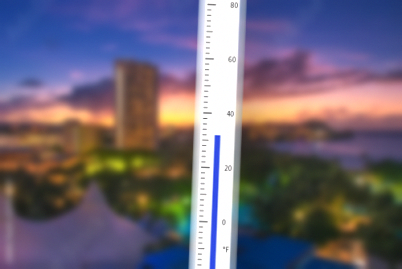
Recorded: 32 °F
